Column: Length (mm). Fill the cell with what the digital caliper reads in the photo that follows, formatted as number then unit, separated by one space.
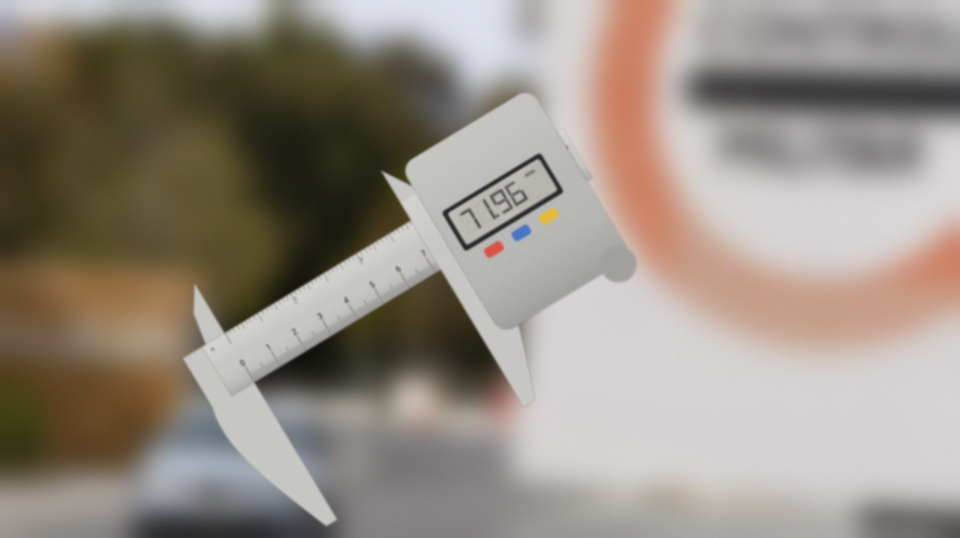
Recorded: 71.96 mm
